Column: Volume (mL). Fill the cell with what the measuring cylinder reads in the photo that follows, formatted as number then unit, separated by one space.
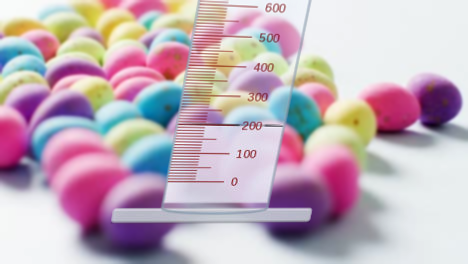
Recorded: 200 mL
